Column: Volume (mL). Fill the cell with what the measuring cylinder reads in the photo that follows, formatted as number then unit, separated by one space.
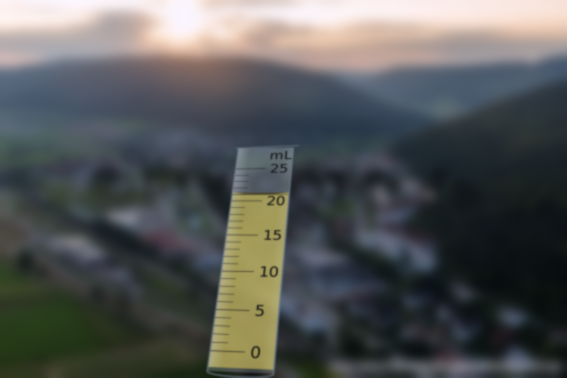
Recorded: 21 mL
